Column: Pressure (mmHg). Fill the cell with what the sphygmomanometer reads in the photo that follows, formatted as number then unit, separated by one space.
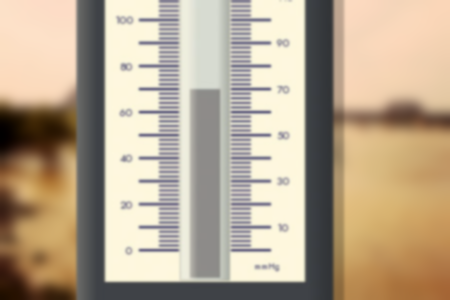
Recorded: 70 mmHg
